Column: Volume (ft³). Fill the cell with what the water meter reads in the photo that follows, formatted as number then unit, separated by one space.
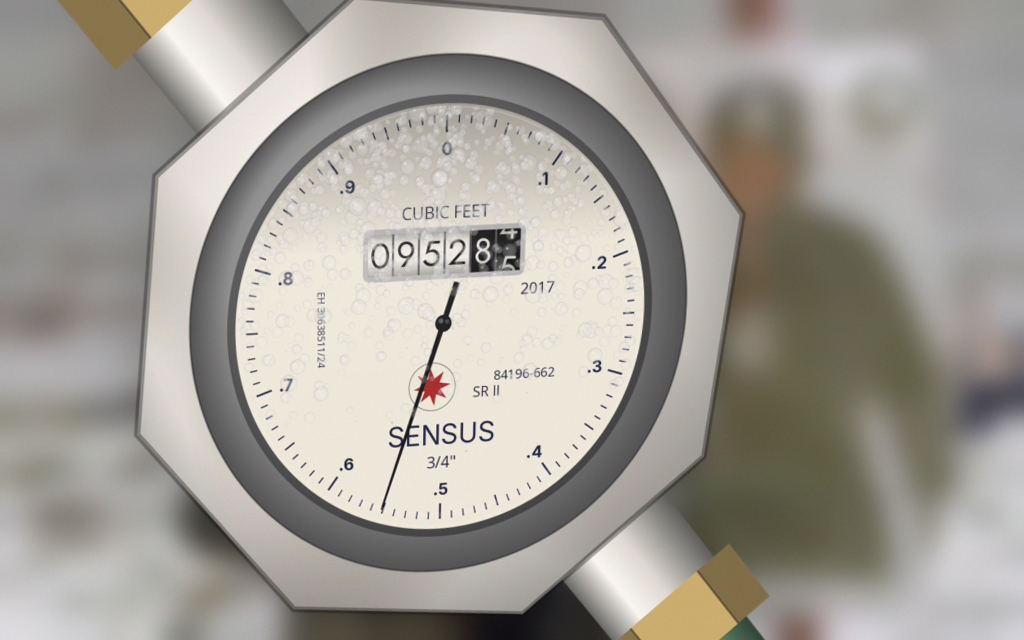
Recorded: 95284.55 ft³
